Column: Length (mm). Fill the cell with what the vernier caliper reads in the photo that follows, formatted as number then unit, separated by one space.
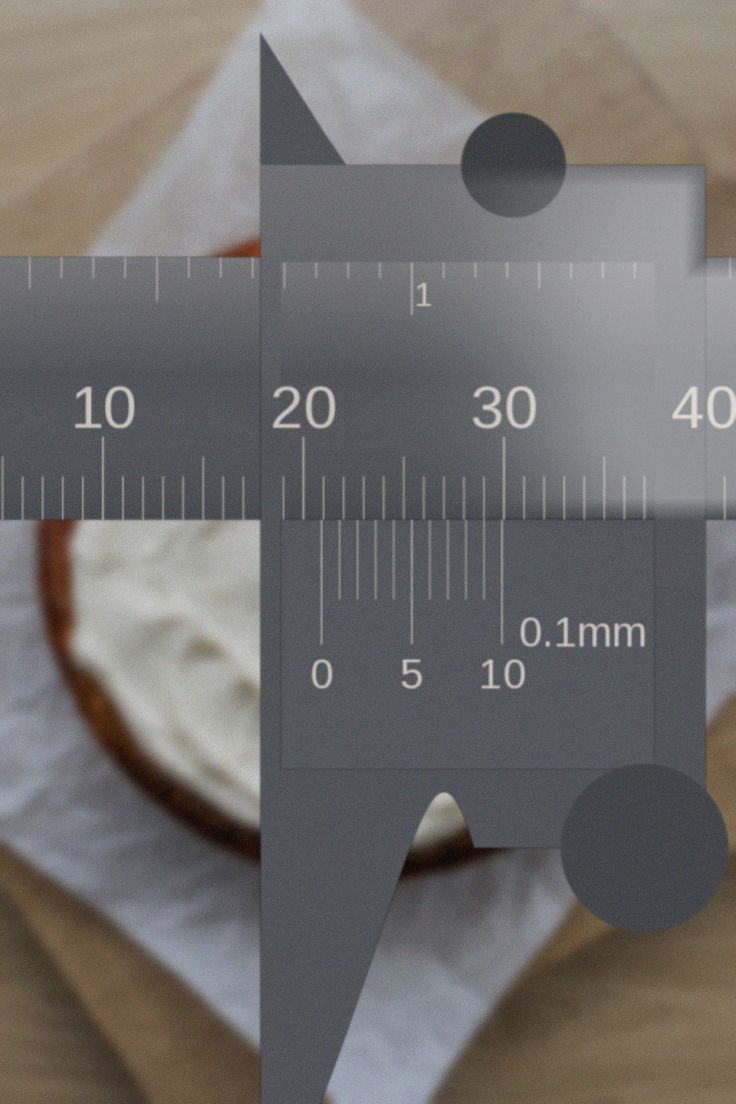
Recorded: 20.9 mm
